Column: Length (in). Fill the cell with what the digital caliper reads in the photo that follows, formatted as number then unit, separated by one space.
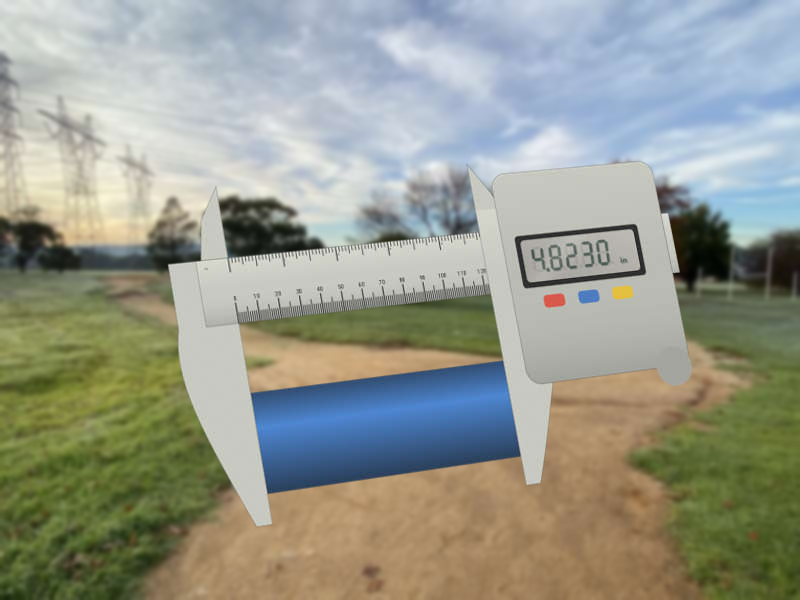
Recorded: 4.8230 in
